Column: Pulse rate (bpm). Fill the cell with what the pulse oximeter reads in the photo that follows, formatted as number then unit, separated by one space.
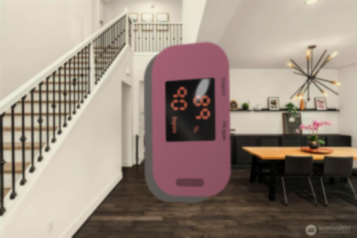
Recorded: 90 bpm
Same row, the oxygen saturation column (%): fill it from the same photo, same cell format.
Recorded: 89 %
